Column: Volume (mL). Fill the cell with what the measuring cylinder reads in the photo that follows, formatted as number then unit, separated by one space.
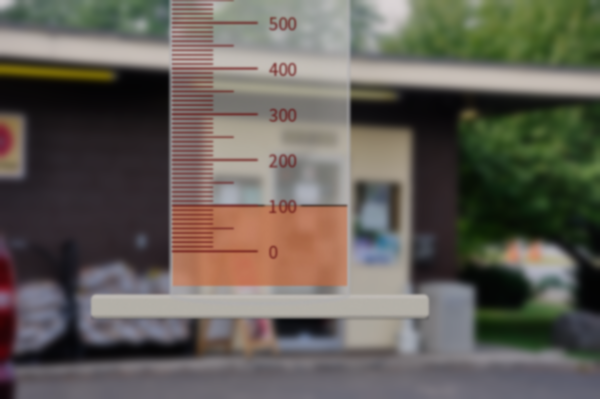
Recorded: 100 mL
